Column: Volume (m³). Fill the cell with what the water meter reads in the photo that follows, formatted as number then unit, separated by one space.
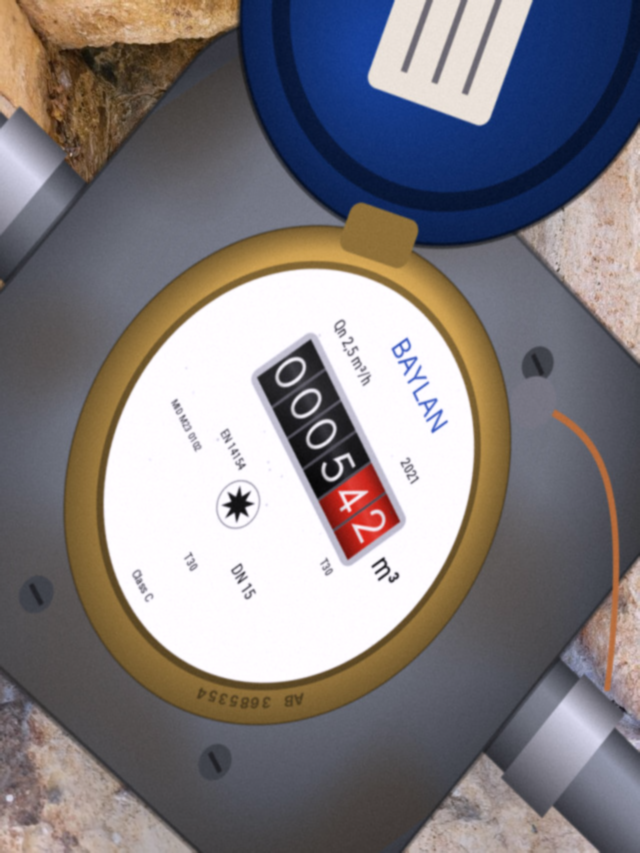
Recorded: 5.42 m³
